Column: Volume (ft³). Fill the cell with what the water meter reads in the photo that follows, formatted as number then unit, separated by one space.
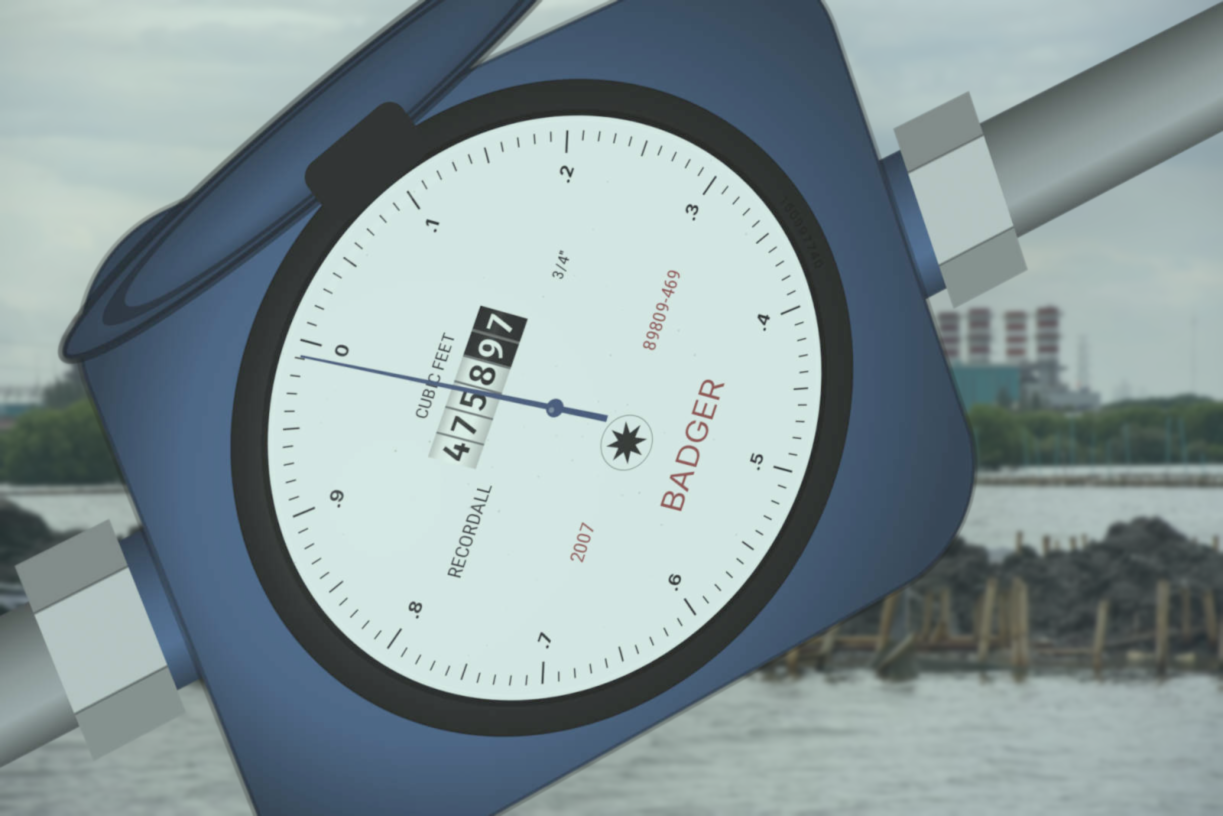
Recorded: 475896.99 ft³
